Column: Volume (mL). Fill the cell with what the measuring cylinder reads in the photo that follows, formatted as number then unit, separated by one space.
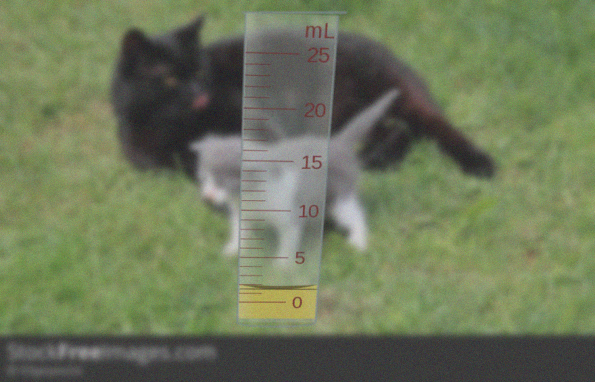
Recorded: 1.5 mL
